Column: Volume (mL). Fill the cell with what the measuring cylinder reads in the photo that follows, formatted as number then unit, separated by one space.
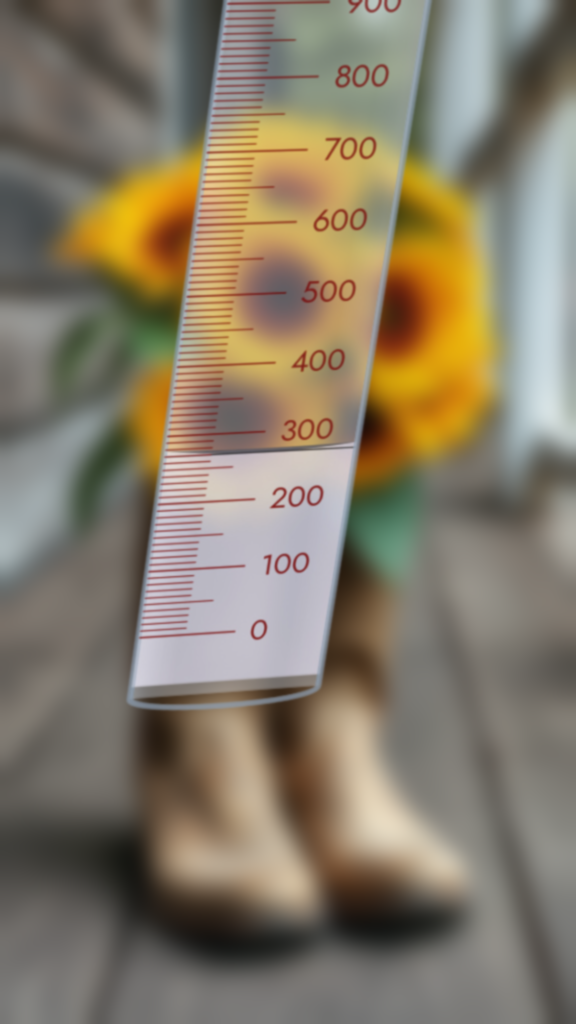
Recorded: 270 mL
